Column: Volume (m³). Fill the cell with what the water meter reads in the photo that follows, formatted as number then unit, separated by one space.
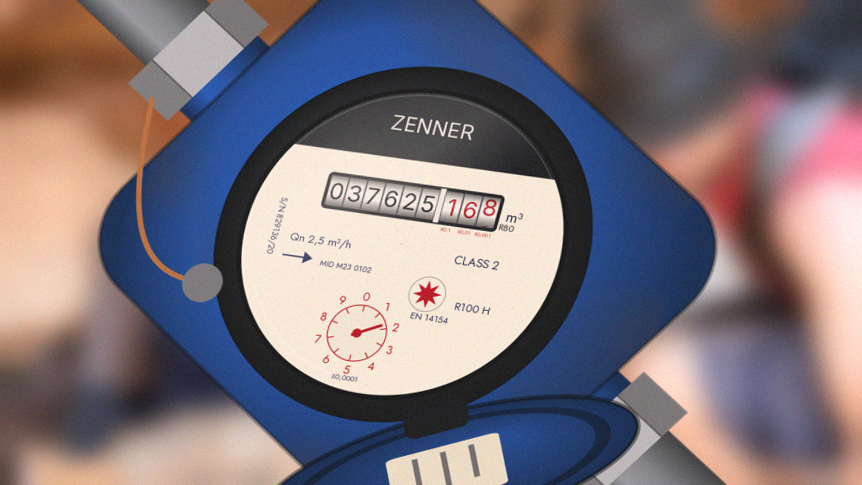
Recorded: 37625.1681 m³
